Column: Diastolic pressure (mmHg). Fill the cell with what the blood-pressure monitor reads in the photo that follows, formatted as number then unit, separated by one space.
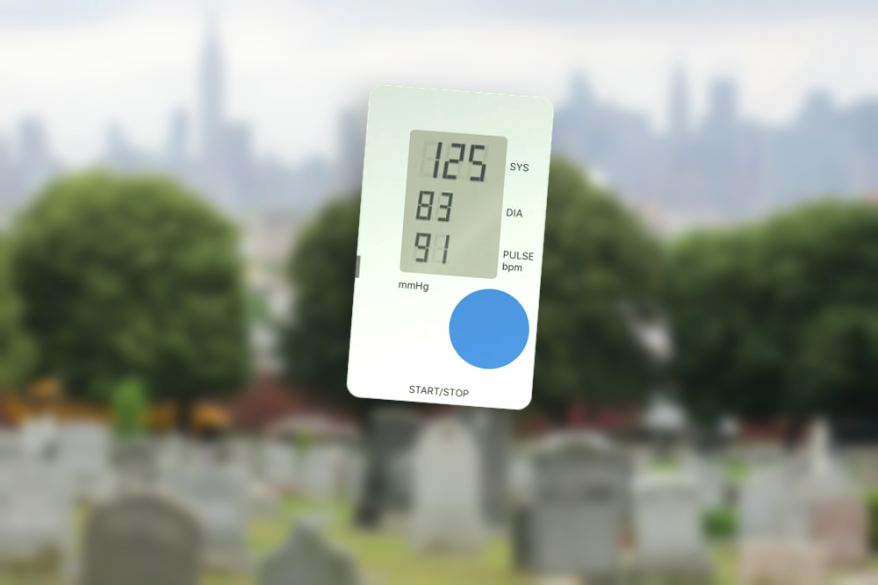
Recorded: 83 mmHg
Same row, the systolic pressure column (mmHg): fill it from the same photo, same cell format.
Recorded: 125 mmHg
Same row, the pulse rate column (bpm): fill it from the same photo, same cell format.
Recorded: 91 bpm
